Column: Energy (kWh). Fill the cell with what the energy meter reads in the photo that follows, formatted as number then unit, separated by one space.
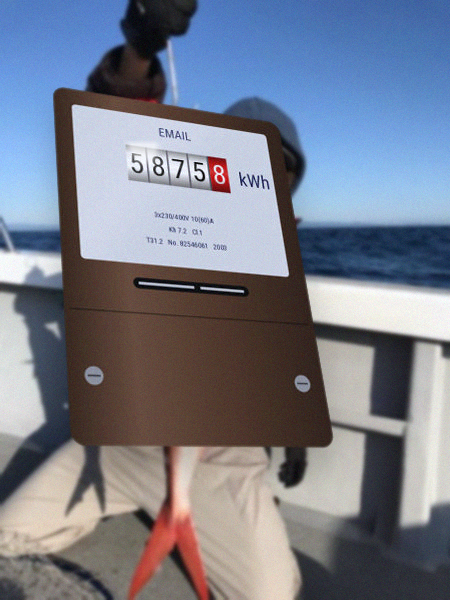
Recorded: 5875.8 kWh
